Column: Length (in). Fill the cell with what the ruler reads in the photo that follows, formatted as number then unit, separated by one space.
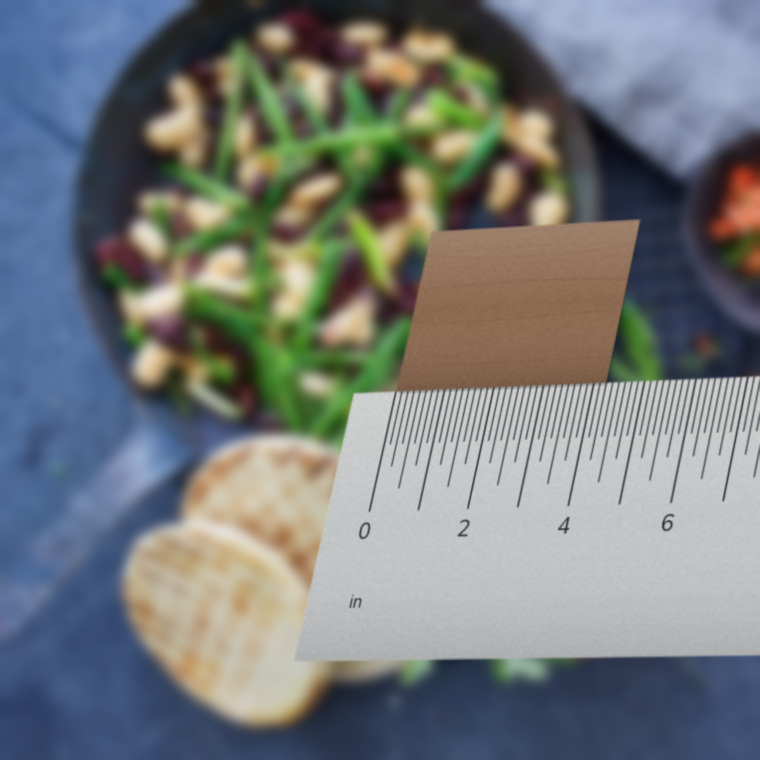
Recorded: 4.25 in
